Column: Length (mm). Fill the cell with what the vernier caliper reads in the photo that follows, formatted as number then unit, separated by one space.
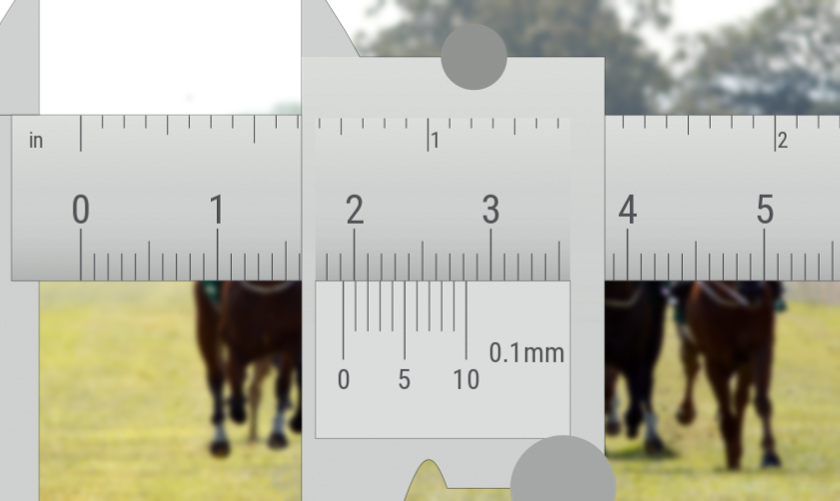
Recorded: 19.2 mm
